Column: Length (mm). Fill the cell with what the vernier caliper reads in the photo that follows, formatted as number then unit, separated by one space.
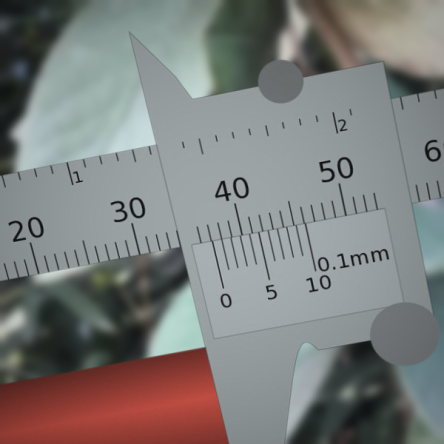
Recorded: 37.1 mm
